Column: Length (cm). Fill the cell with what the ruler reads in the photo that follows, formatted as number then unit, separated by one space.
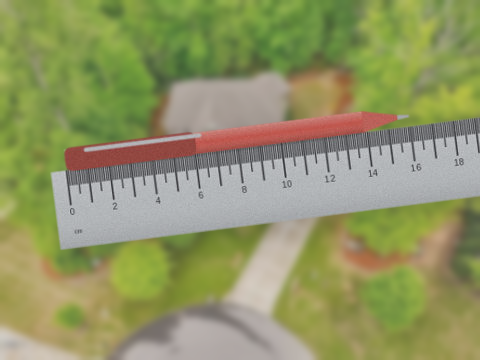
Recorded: 16 cm
